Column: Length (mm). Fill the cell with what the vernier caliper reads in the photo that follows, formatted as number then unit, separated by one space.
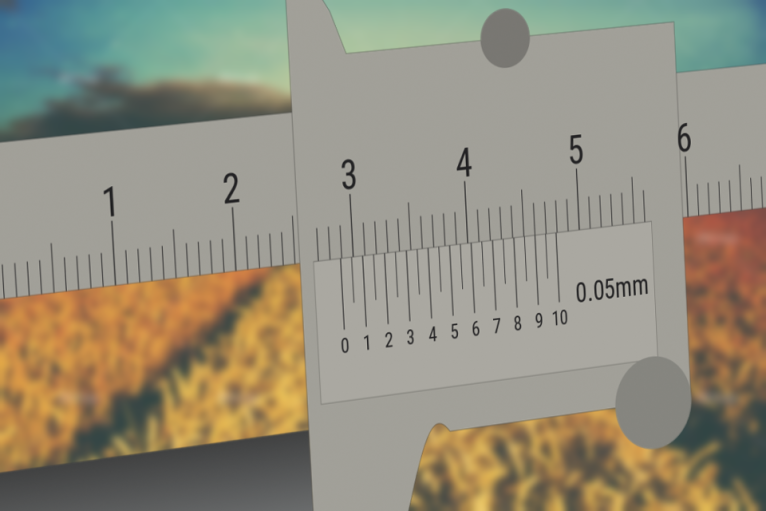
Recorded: 28.9 mm
